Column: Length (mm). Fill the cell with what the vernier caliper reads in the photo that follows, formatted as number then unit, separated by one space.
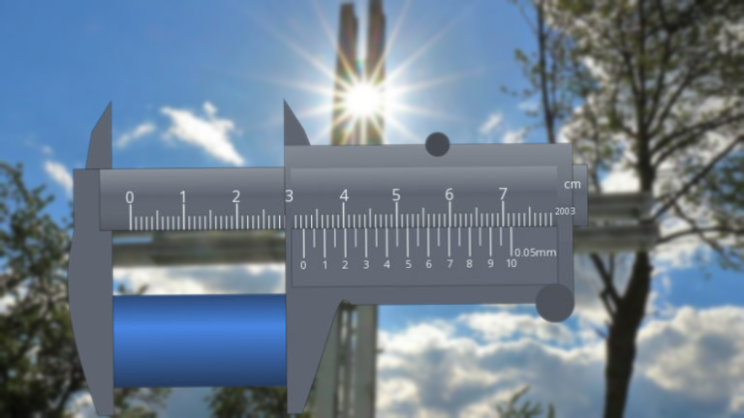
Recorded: 32.5 mm
